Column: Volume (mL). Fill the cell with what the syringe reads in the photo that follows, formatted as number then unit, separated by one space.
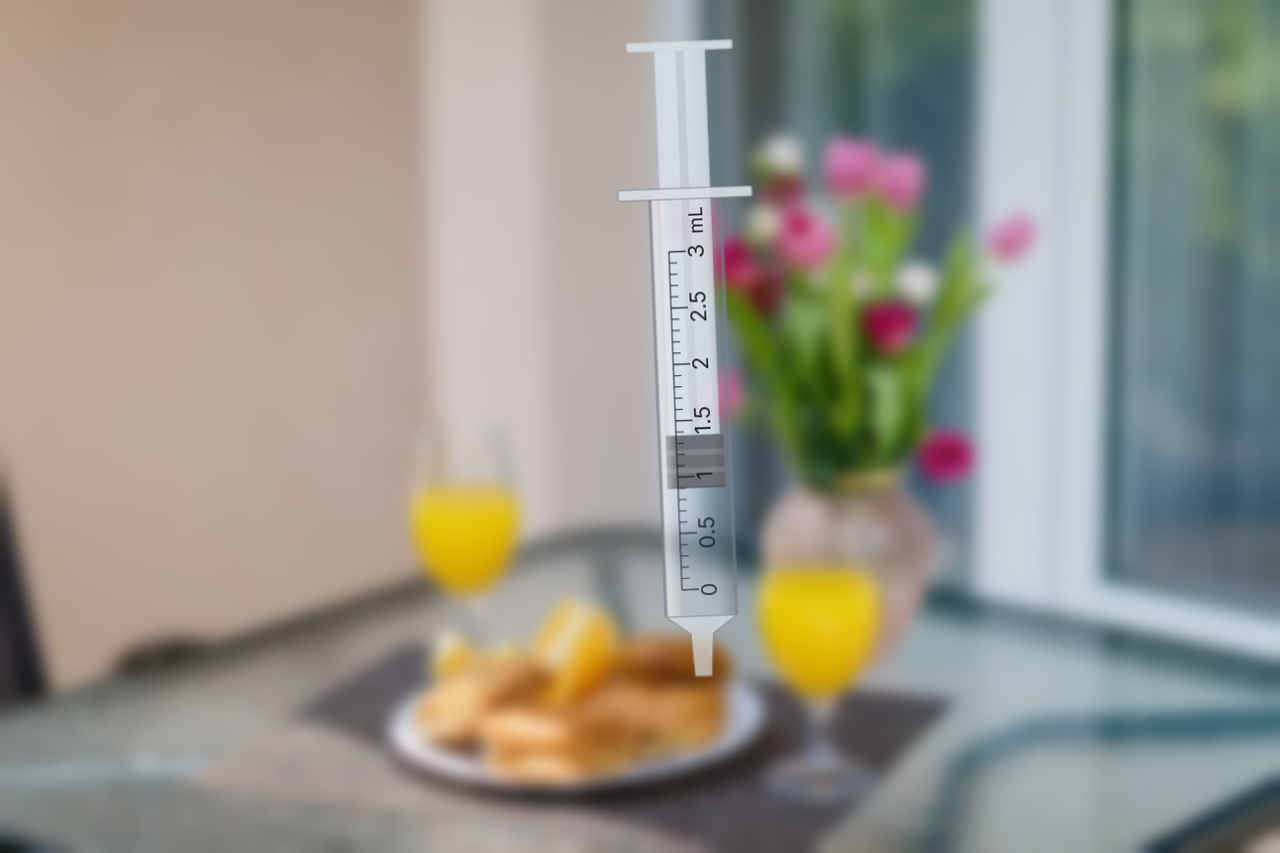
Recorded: 0.9 mL
